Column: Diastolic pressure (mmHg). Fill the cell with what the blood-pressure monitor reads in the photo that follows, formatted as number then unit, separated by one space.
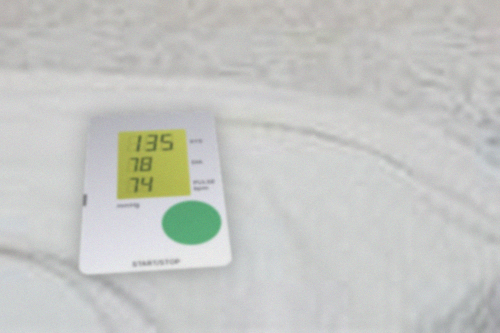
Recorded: 78 mmHg
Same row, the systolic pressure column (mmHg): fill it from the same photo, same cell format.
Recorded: 135 mmHg
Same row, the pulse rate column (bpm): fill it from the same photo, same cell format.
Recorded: 74 bpm
